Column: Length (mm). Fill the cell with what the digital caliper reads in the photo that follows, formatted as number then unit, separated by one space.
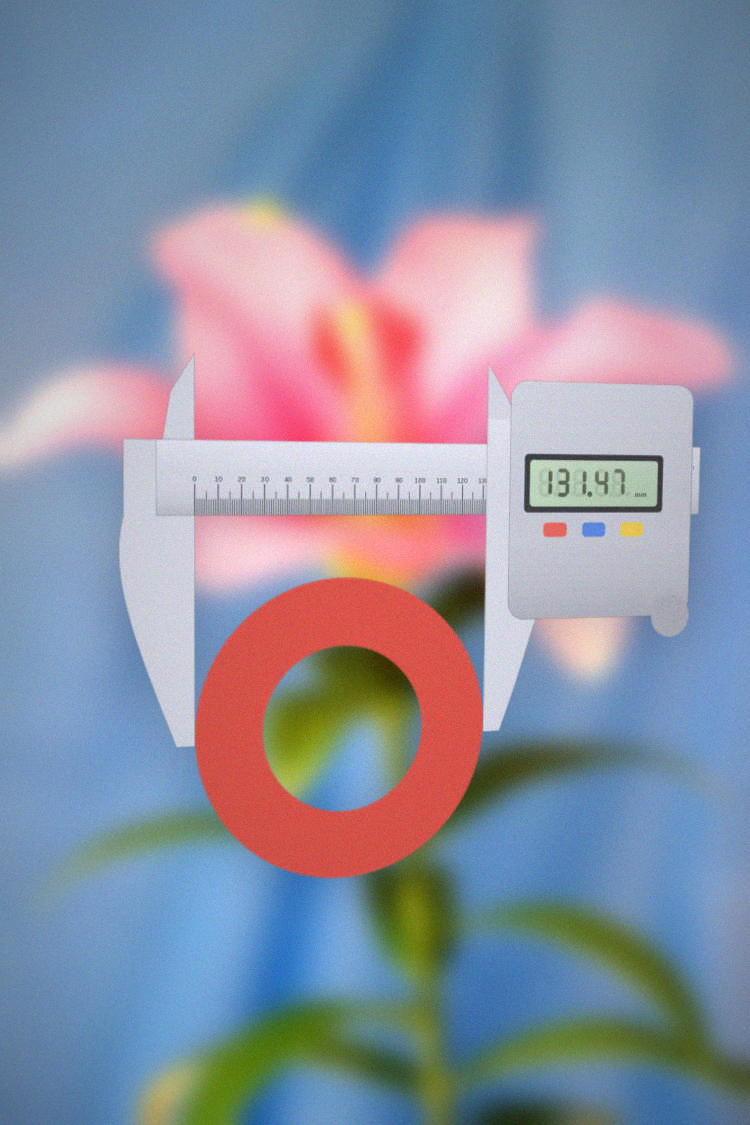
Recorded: 131.47 mm
